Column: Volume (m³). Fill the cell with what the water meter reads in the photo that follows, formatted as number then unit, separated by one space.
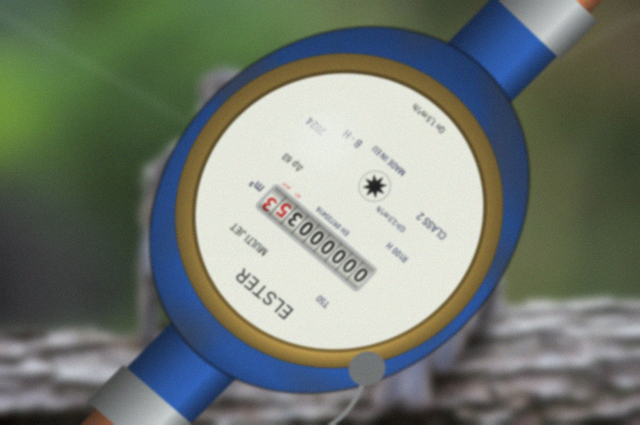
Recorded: 3.53 m³
